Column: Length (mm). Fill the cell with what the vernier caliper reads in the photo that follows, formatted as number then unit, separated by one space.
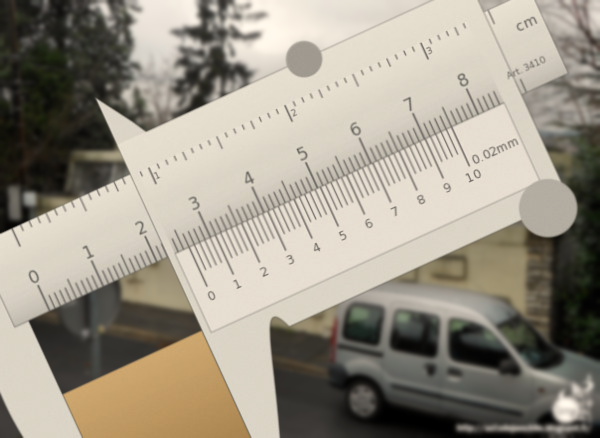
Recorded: 26.0 mm
